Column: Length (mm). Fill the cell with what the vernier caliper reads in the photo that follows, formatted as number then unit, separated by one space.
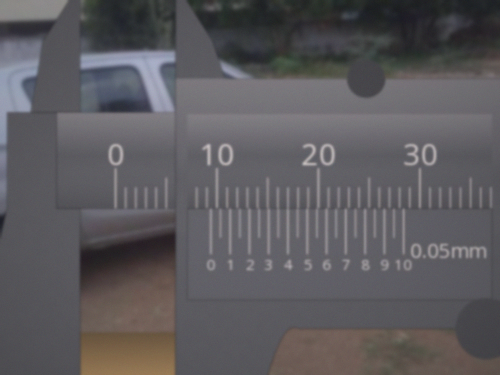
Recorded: 9.4 mm
